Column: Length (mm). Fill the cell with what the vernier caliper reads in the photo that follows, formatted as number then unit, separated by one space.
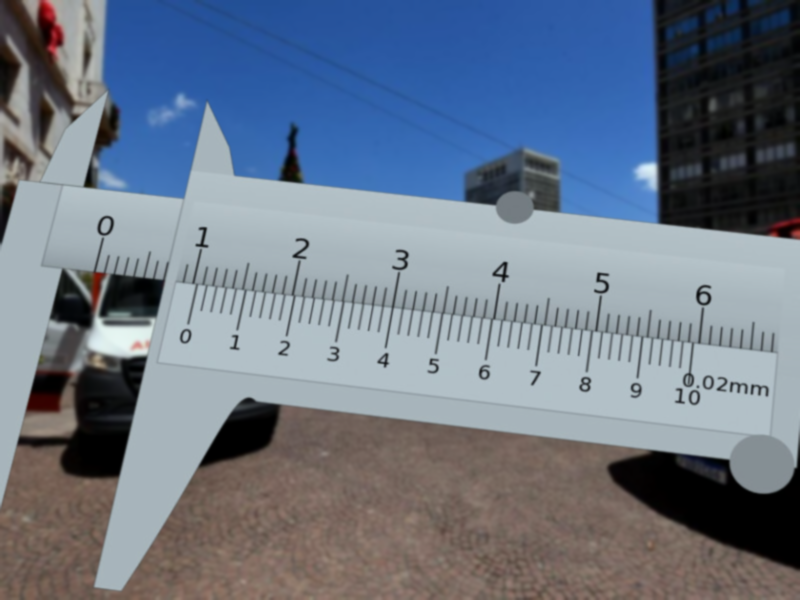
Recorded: 10.4 mm
